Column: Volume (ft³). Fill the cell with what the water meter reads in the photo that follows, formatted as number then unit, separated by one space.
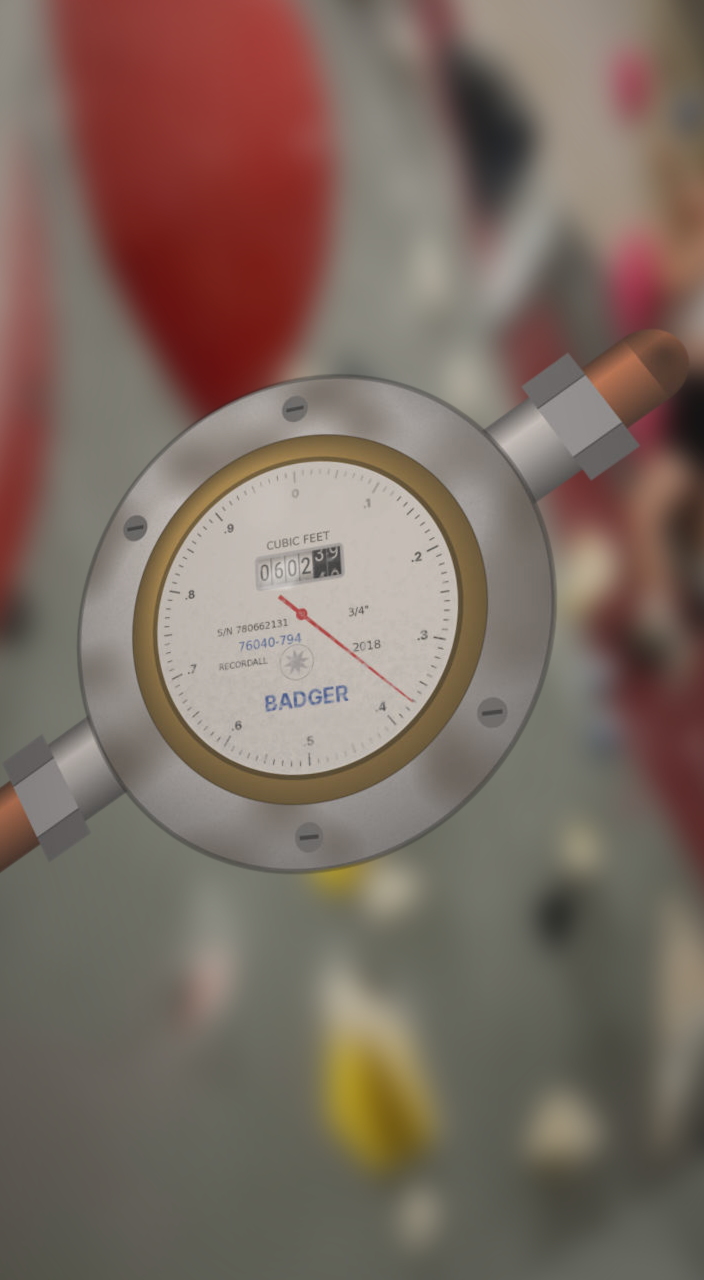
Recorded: 60239.37 ft³
